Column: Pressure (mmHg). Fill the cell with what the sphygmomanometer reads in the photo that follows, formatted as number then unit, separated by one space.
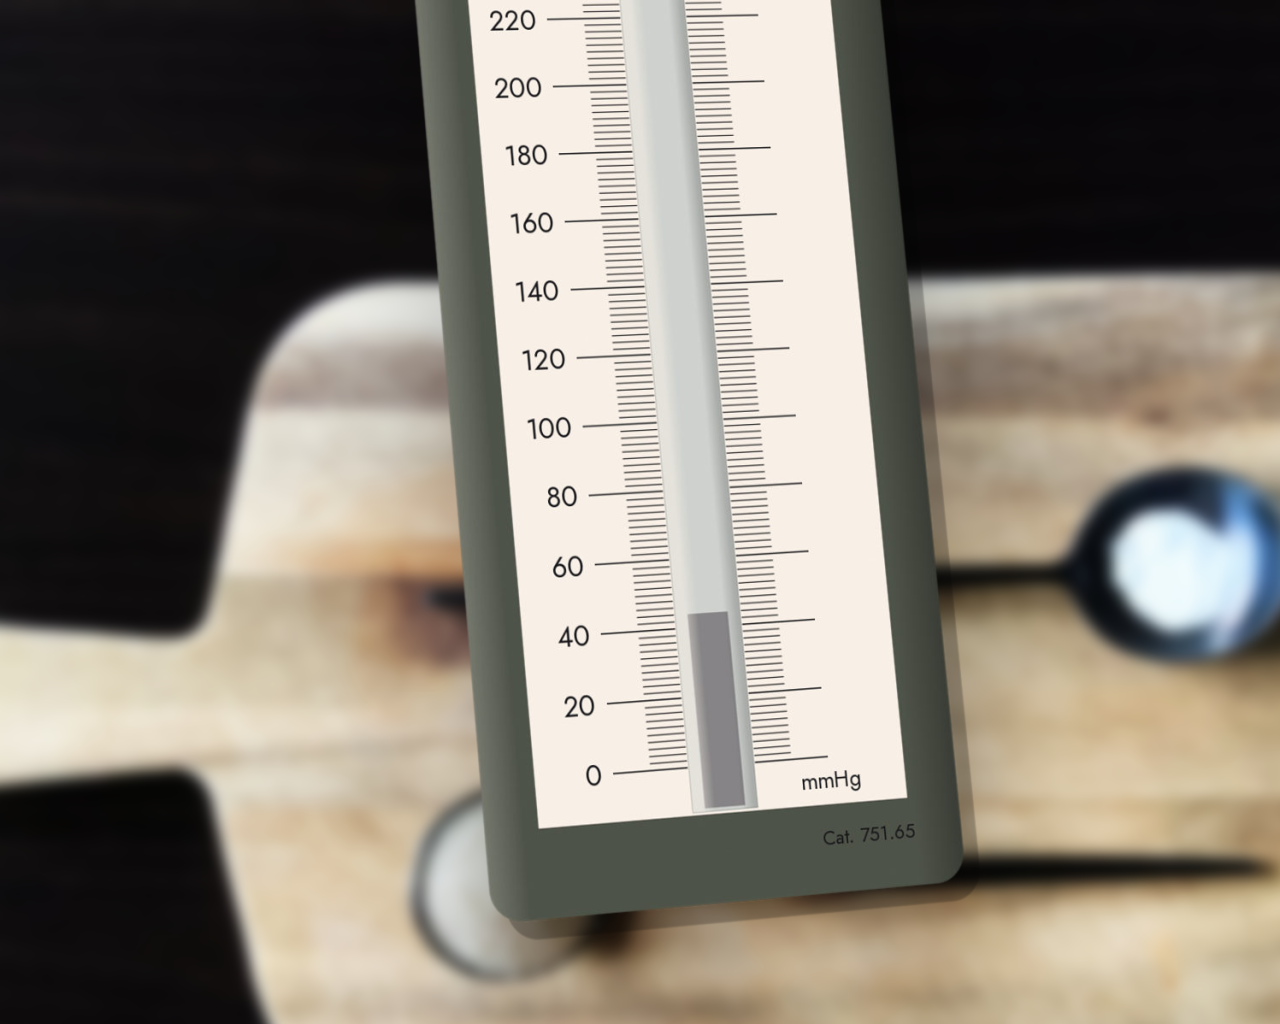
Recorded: 44 mmHg
